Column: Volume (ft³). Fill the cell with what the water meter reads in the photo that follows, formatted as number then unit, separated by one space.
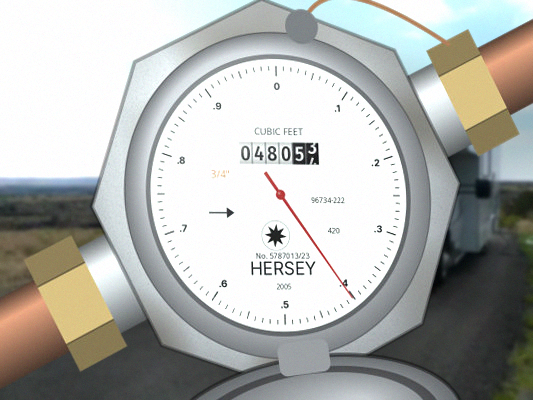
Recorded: 48053.40 ft³
